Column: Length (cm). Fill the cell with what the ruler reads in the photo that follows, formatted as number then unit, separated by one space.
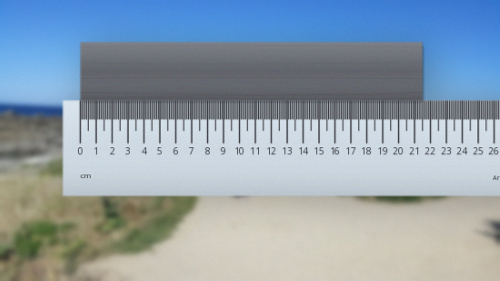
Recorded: 21.5 cm
